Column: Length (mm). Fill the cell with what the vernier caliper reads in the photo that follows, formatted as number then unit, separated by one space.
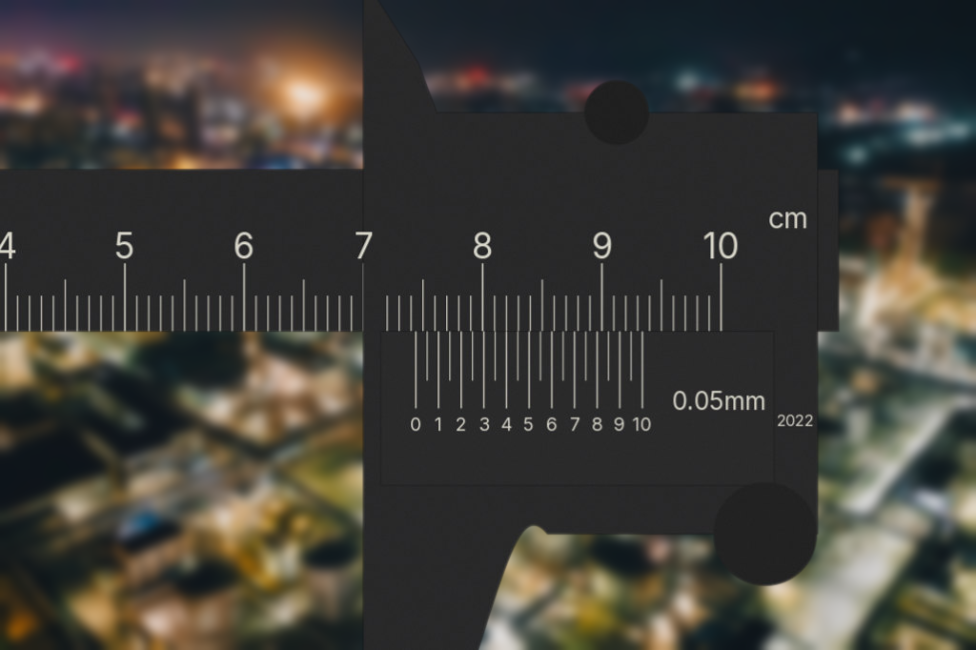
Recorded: 74.4 mm
